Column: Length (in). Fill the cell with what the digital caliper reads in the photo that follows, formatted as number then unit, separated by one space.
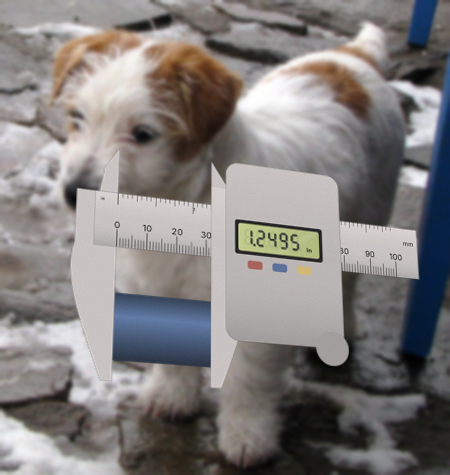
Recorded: 1.2495 in
